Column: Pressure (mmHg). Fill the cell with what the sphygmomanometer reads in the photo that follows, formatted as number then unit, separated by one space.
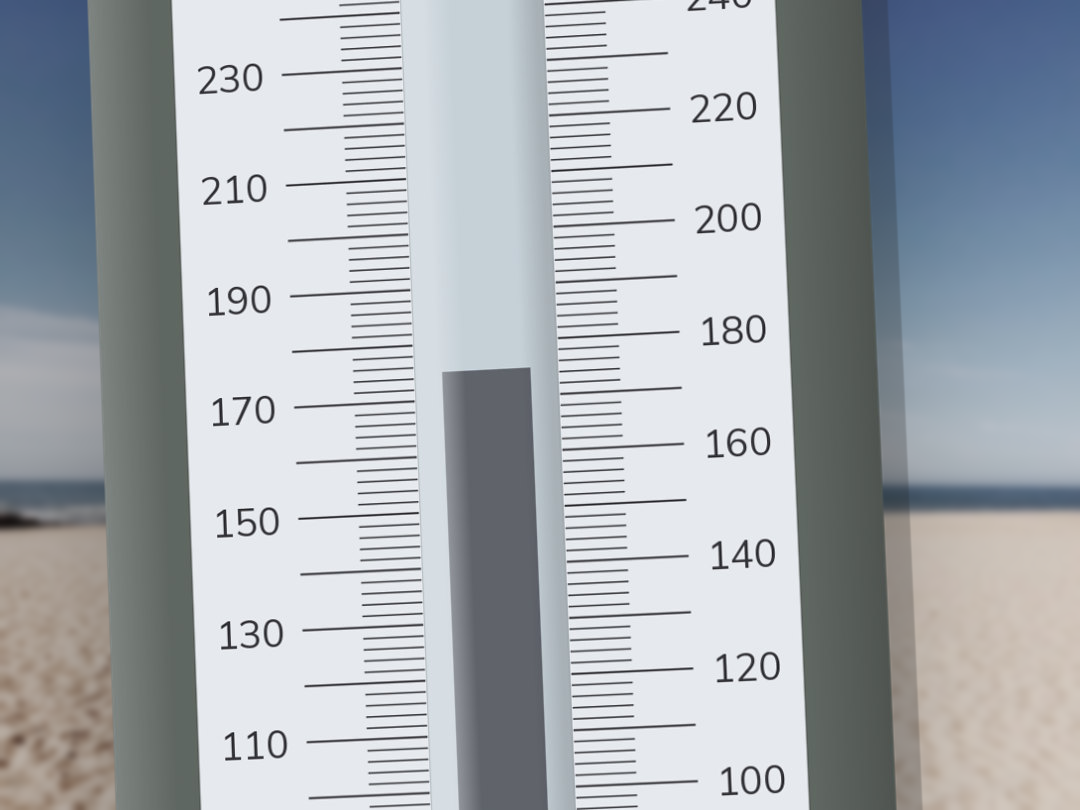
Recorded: 175 mmHg
